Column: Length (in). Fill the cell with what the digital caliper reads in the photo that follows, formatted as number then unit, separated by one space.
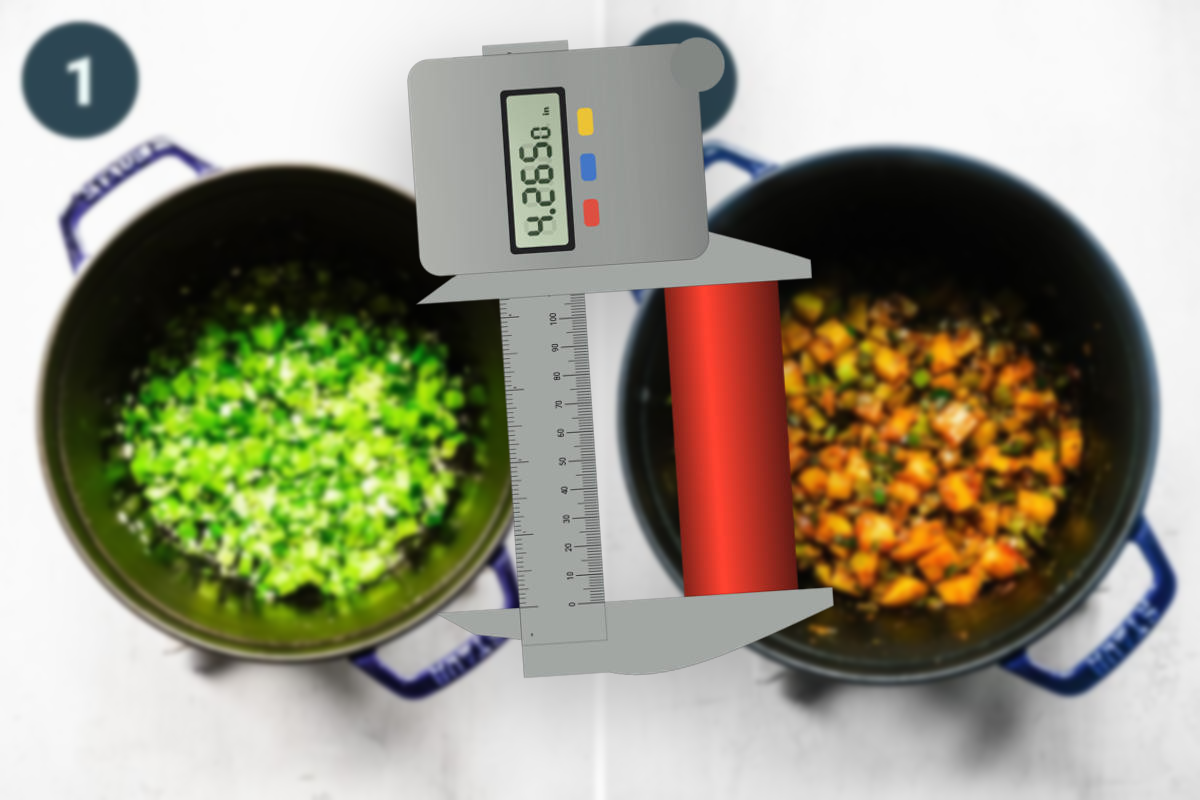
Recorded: 4.2650 in
